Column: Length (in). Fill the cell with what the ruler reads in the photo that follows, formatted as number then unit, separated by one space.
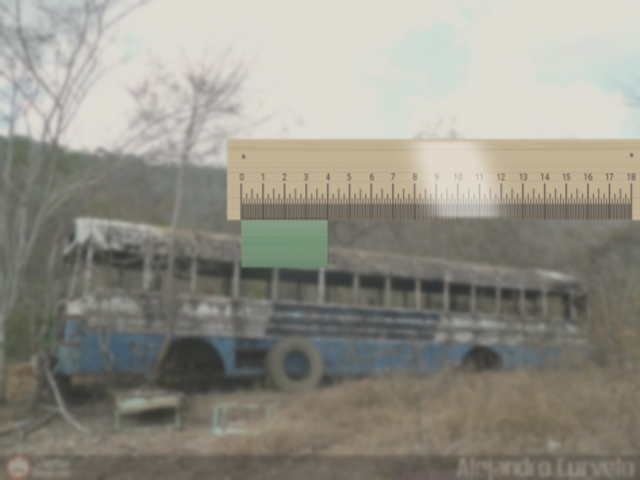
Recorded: 4 in
